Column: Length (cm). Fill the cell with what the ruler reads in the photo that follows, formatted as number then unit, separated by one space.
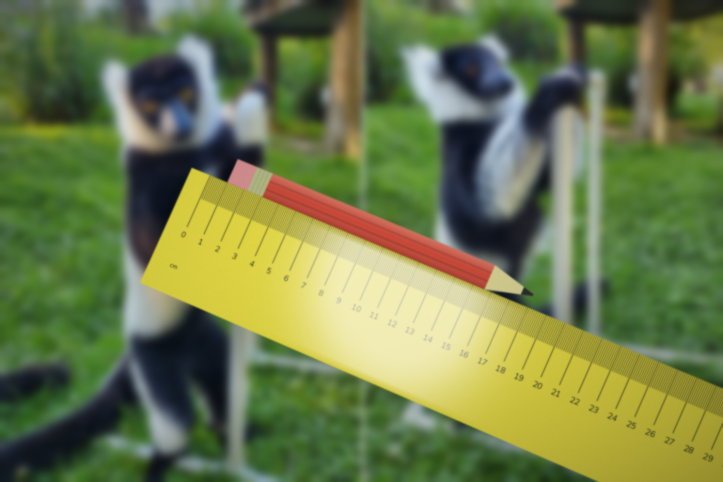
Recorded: 17 cm
